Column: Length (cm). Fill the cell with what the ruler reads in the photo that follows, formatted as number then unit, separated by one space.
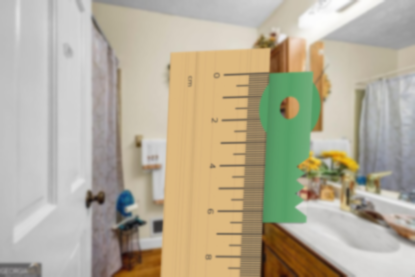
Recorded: 6.5 cm
